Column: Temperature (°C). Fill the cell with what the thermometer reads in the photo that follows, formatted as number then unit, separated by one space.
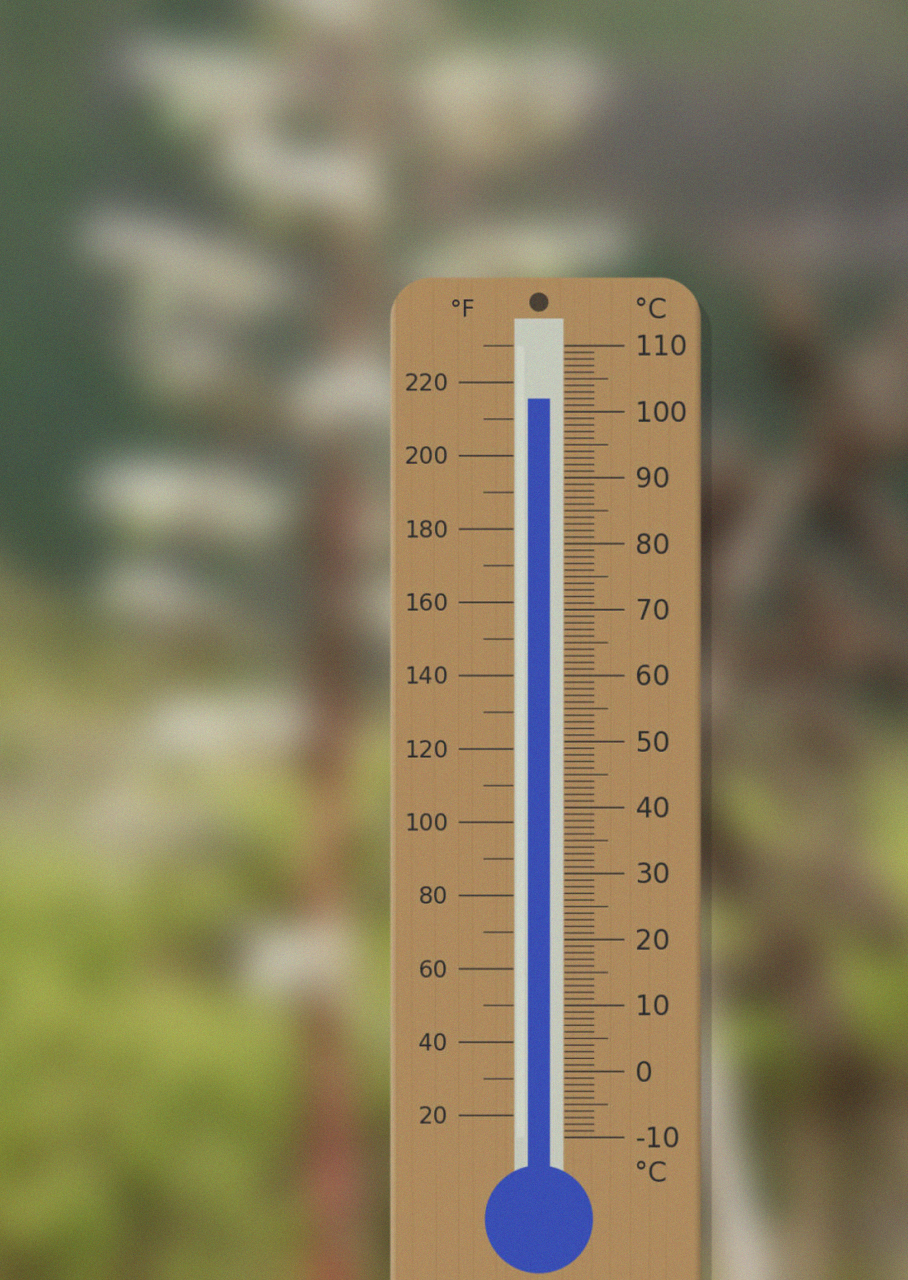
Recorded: 102 °C
